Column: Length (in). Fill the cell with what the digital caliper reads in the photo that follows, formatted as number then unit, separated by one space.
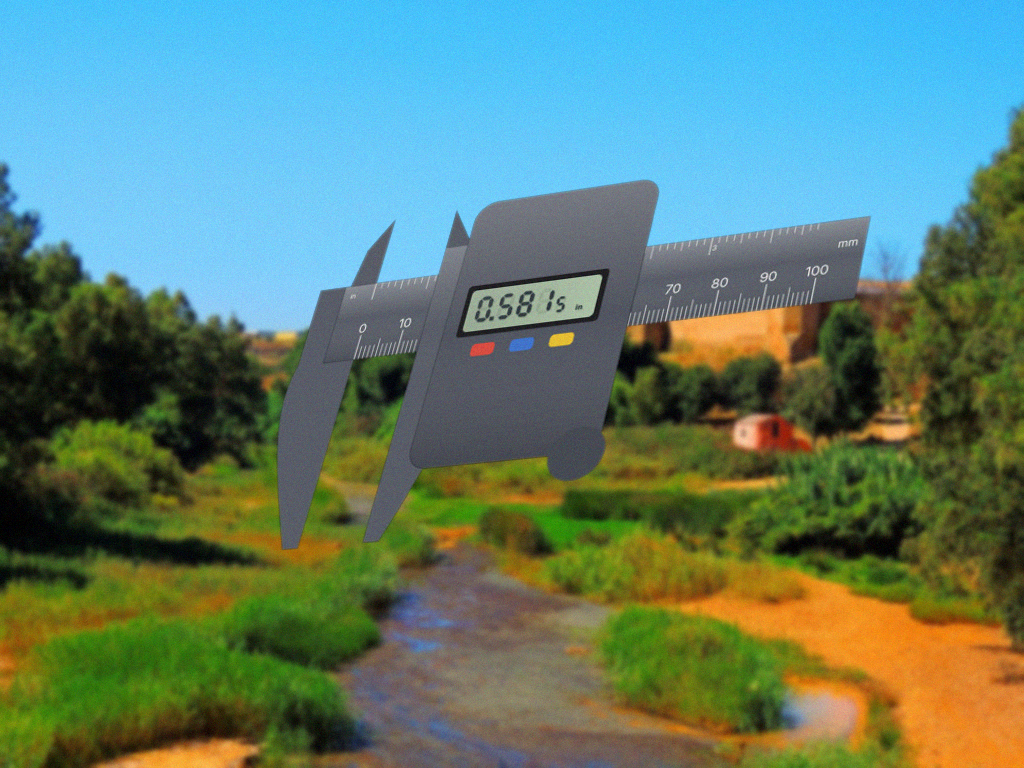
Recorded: 0.5815 in
